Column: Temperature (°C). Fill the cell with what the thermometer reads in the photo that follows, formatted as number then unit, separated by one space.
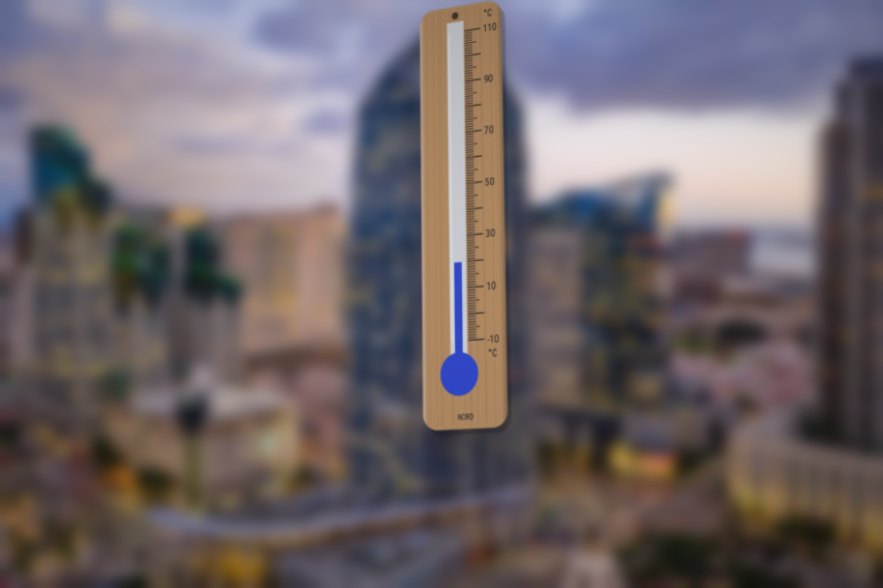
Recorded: 20 °C
